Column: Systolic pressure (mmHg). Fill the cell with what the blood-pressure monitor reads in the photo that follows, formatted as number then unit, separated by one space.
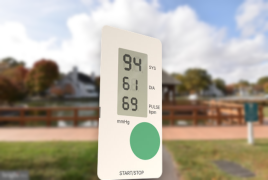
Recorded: 94 mmHg
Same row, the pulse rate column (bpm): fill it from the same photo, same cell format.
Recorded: 69 bpm
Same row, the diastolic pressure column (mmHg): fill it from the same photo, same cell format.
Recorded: 61 mmHg
